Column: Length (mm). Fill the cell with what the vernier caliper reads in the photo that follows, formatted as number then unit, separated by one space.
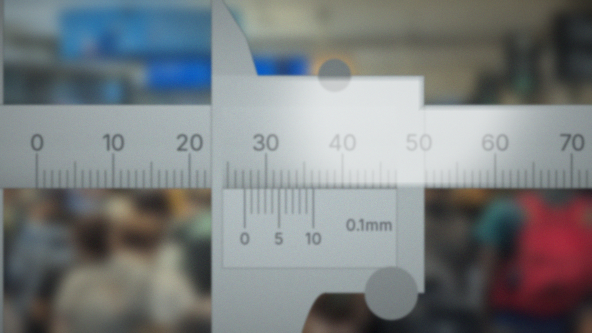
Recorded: 27.2 mm
